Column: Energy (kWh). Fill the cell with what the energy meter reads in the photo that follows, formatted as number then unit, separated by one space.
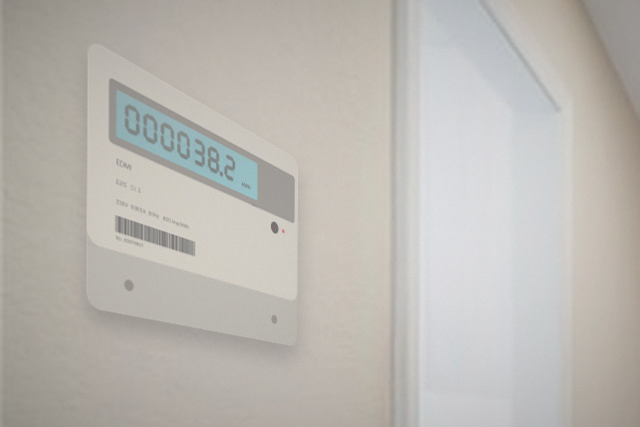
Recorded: 38.2 kWh
